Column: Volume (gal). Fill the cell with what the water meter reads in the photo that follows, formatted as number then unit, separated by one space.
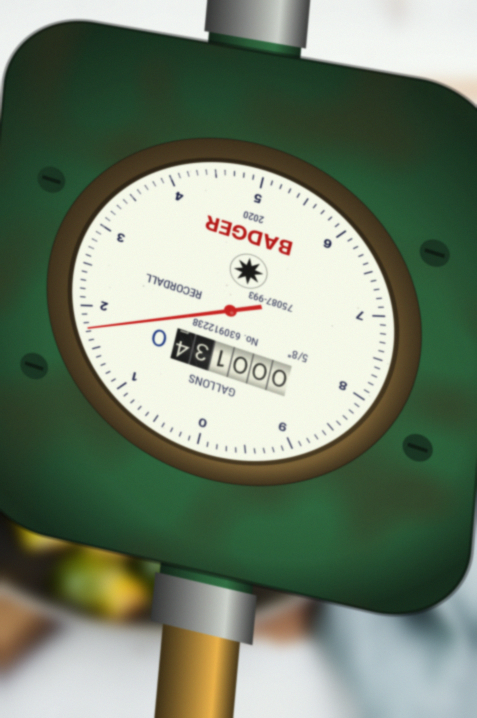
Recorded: 1341.7 gal
